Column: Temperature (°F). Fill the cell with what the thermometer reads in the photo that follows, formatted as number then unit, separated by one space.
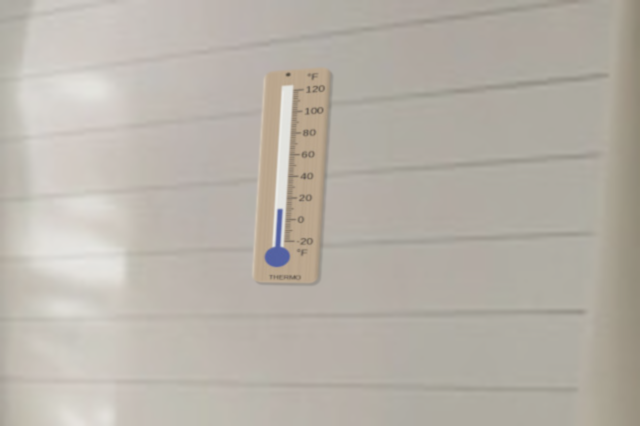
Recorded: 10 °F
